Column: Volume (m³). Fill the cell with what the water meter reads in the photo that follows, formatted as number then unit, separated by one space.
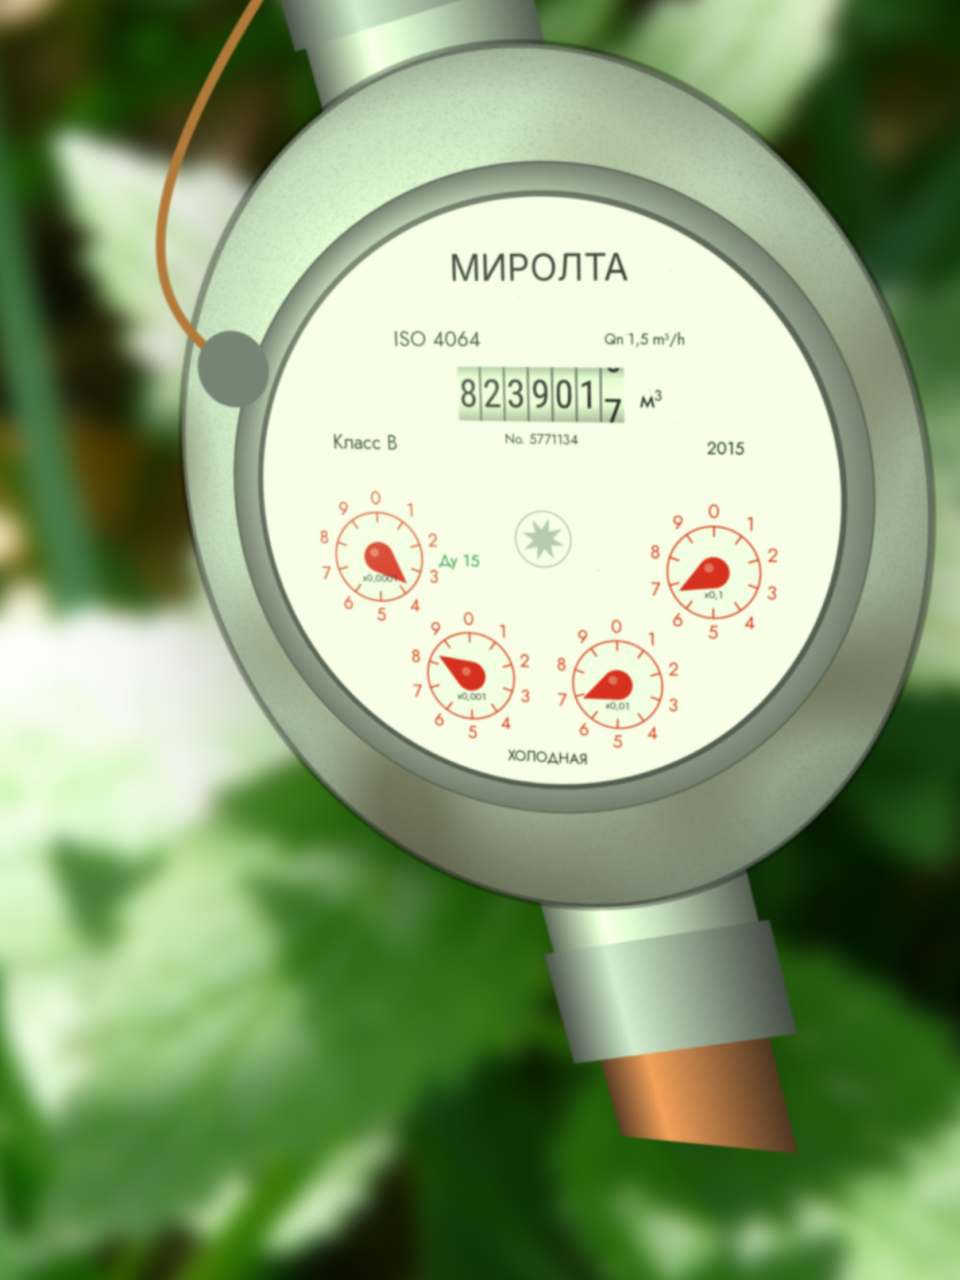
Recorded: 8239016.6683 m³
